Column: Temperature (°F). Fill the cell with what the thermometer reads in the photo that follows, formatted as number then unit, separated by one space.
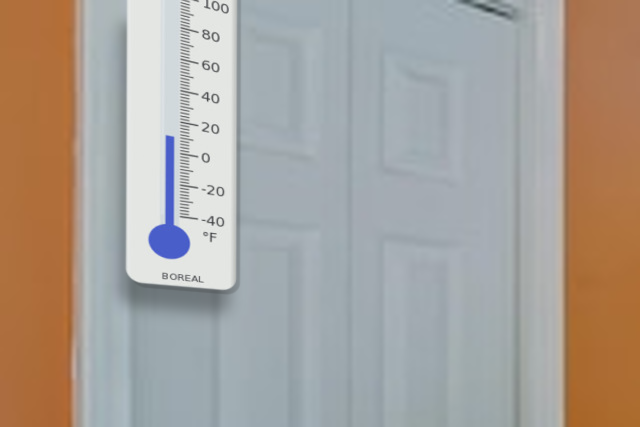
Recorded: 10 °F
